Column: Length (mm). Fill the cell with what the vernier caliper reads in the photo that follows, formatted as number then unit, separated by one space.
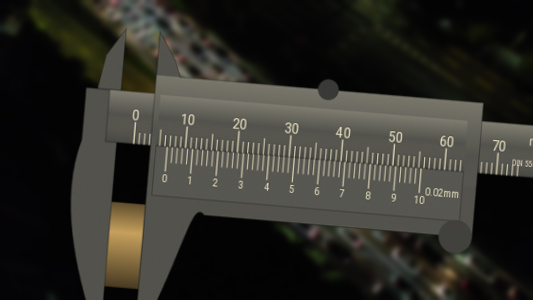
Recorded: 6.5 mm
